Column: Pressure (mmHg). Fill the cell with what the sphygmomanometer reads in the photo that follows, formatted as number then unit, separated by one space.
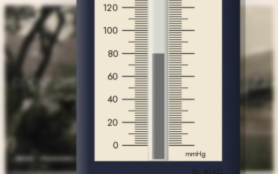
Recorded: 80 mmHg
